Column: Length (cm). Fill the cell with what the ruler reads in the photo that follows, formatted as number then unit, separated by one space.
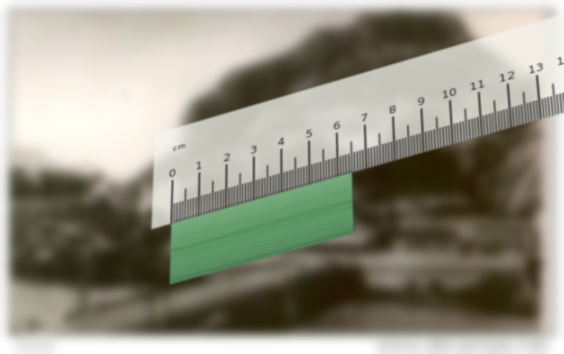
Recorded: 6.5 cm
